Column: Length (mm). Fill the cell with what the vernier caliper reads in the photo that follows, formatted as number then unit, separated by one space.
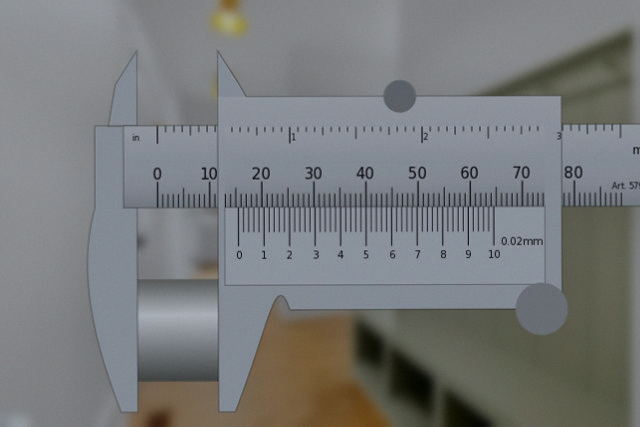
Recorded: 15.5 mm
